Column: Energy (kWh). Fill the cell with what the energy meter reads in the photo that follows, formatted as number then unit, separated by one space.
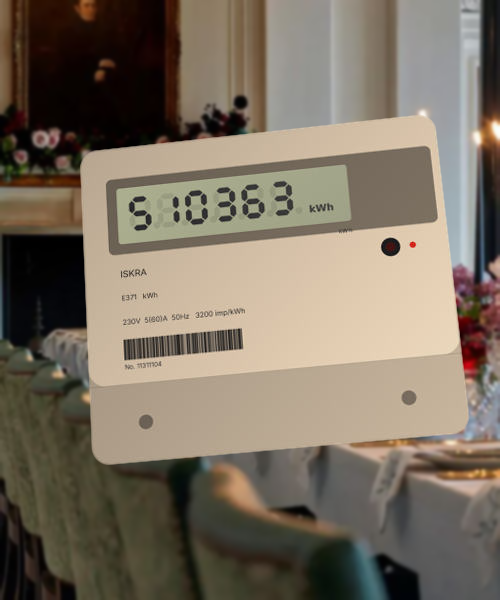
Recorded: 510363 kWh
